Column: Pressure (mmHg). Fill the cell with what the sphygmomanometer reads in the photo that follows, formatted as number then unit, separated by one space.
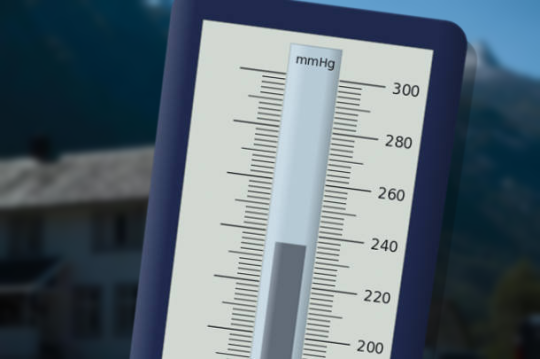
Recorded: 236 mmHg
